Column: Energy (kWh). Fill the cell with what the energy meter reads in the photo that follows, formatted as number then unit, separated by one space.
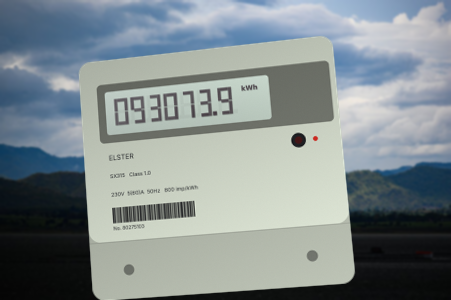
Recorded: 93073.9 kWh
